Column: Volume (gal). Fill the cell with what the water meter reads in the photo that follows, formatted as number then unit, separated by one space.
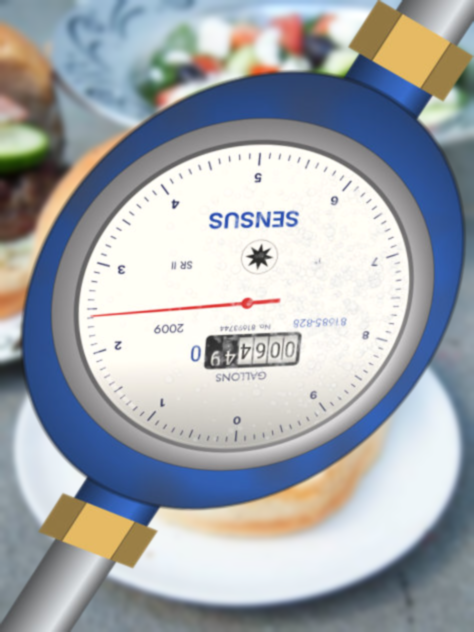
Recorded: 64492.4 gal
